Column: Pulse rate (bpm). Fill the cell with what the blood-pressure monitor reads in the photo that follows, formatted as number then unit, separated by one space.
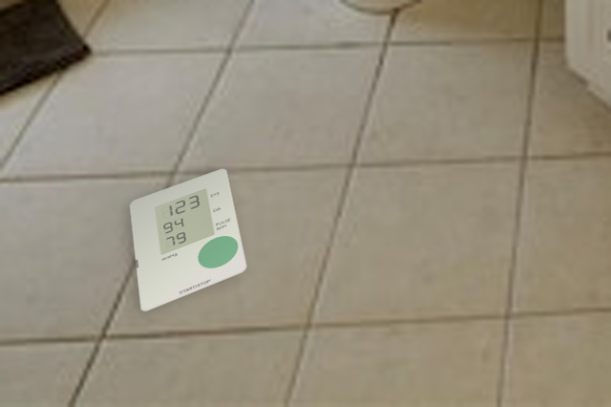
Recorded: 79 bpm
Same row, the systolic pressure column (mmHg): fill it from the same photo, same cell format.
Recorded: 123 mmHg
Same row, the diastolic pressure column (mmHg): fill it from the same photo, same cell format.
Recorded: 94 mmHg
